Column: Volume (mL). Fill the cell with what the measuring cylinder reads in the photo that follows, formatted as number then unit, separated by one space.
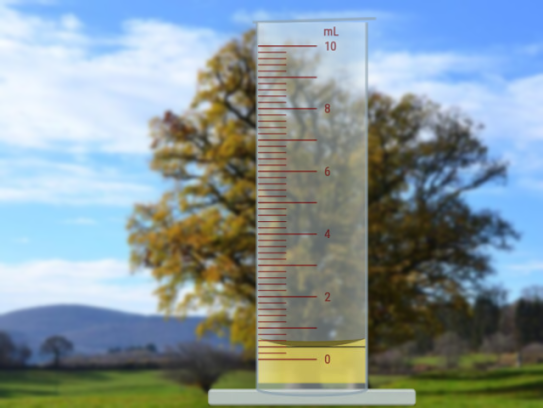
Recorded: 0.4 mL
